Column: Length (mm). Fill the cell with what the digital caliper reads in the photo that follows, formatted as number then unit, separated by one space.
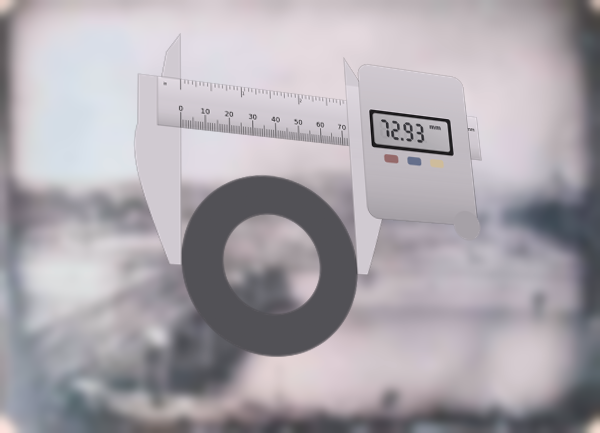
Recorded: 72.93 mm
